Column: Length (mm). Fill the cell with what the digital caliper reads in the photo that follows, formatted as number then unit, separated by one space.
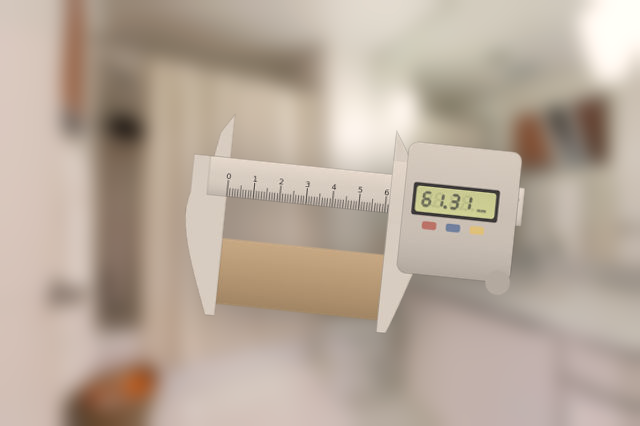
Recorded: 61.31 mm
